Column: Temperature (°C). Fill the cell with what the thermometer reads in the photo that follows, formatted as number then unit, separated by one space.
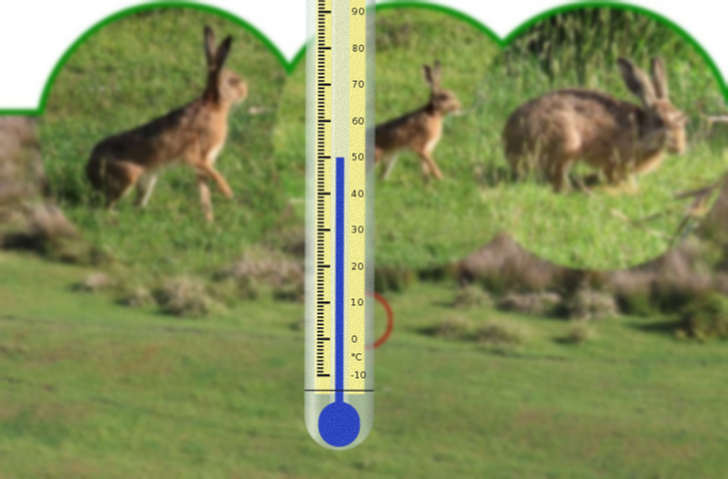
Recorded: 50 °C
